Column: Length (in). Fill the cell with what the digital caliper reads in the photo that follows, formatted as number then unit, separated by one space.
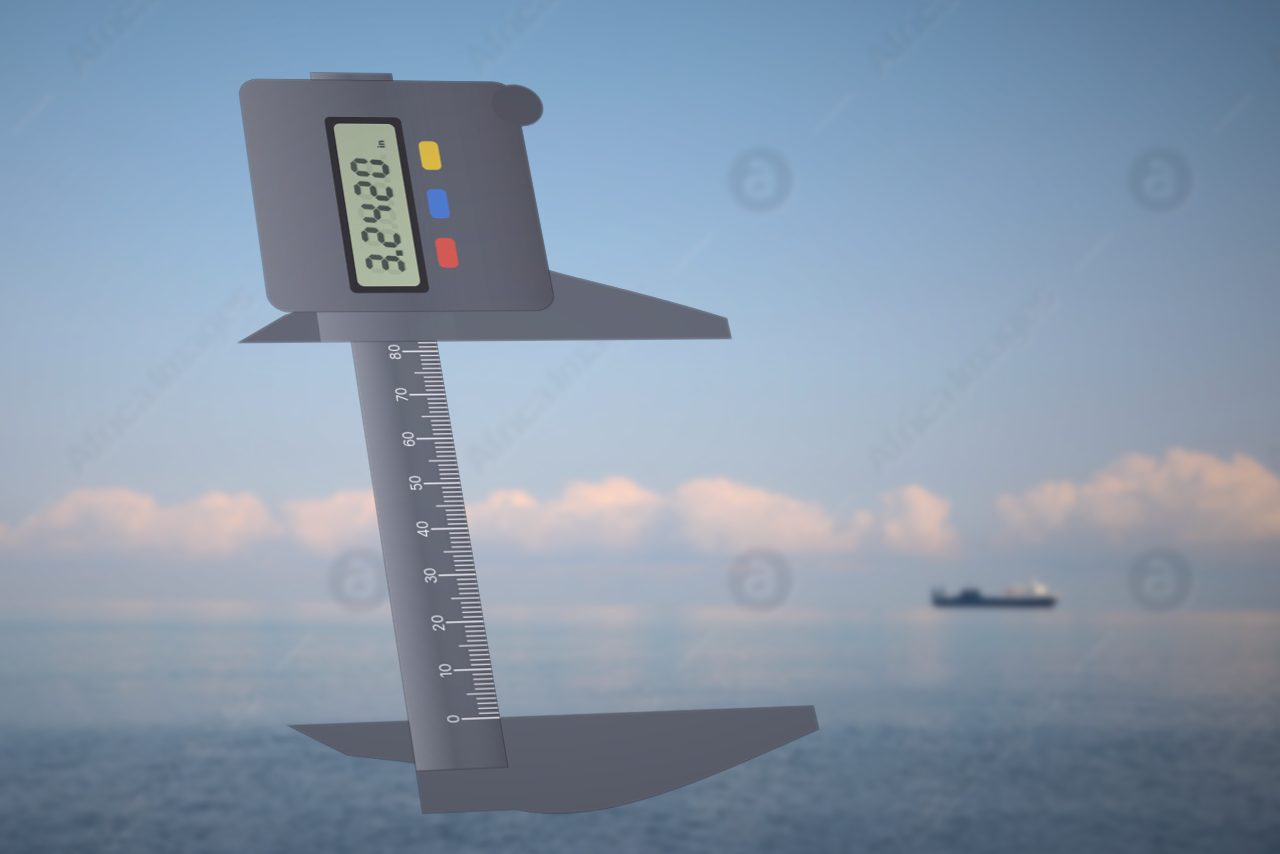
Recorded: 3.2420 in
